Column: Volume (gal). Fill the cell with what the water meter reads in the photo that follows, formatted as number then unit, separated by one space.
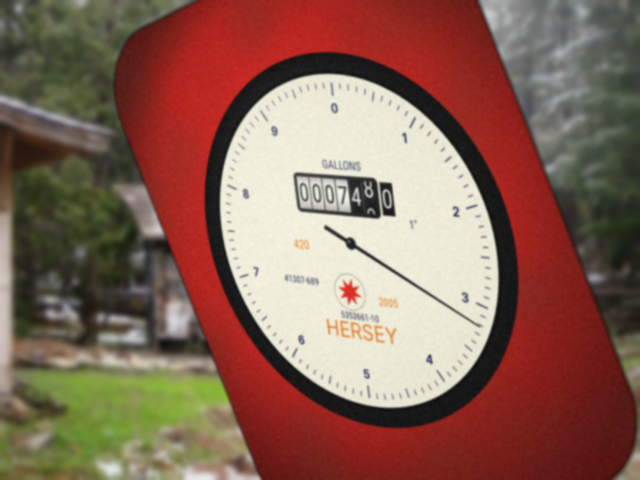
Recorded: 7483.2 gal
